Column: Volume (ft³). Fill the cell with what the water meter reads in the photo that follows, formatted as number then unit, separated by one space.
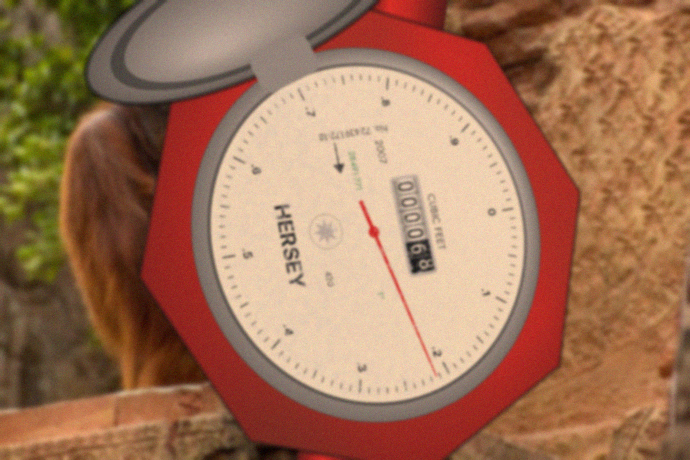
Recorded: 68.21 ft³
